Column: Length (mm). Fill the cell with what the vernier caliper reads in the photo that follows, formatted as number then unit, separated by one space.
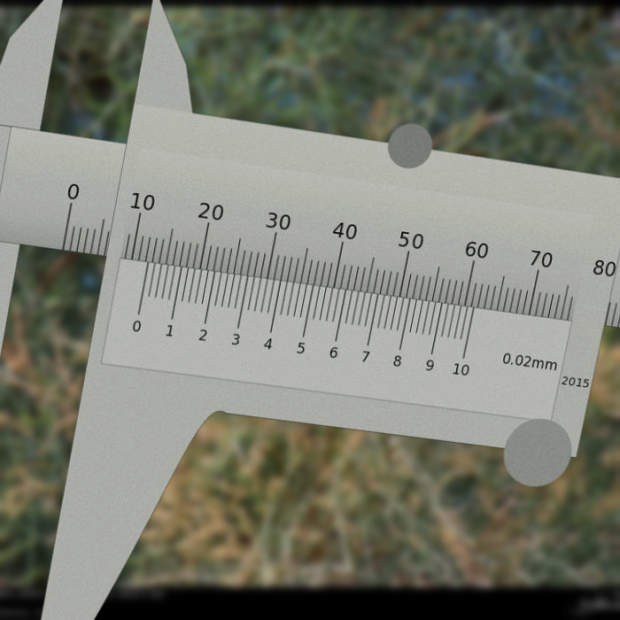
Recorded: 12.4 mm
